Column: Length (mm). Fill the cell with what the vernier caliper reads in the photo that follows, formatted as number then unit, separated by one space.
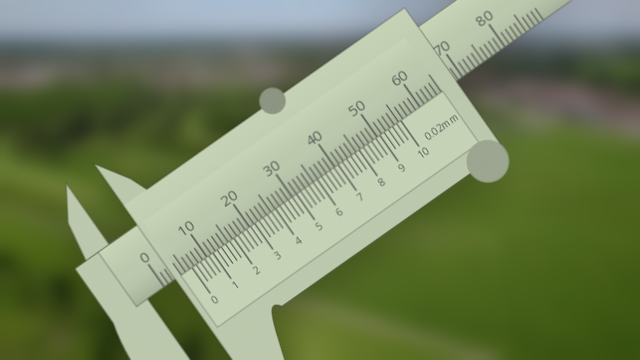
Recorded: 6.5 mm
